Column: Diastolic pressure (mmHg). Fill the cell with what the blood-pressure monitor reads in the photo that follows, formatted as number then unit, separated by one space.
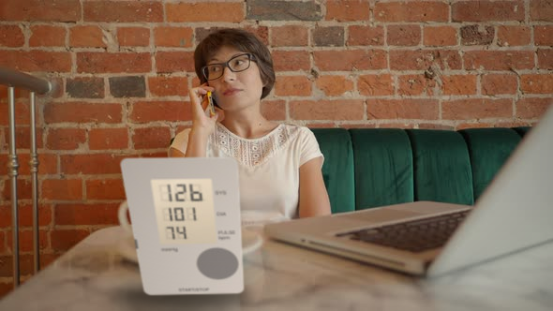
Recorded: 101 mmHg
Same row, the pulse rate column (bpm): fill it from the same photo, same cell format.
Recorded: 74 bpm
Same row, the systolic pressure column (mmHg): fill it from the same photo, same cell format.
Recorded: 126 mmHg
